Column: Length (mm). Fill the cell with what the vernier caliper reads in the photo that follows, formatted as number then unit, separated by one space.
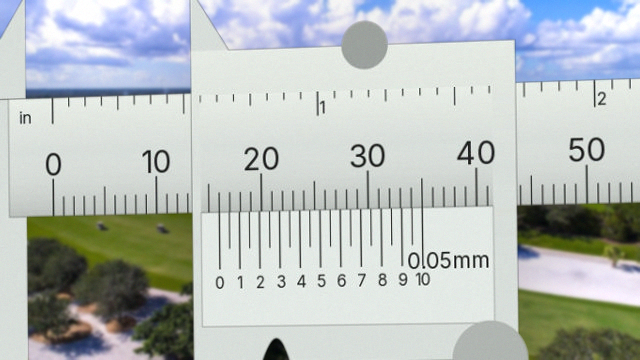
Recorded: 16.0 mm
